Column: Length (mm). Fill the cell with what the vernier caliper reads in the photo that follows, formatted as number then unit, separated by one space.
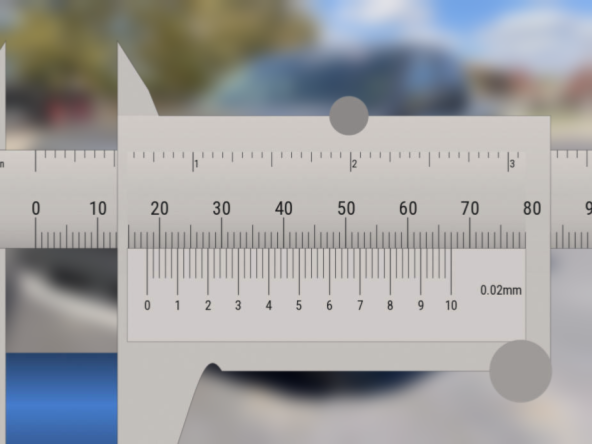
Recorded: 18.0 mm
